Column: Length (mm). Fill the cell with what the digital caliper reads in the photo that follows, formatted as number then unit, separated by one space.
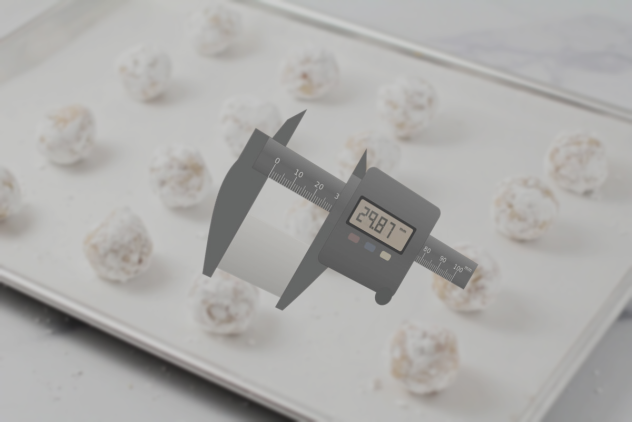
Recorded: 29.87 mm
